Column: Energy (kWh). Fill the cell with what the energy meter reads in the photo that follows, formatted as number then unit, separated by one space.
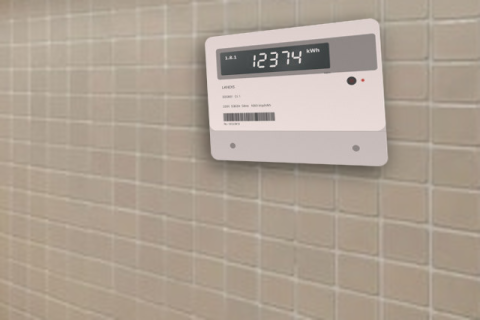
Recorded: 12374 kWh
